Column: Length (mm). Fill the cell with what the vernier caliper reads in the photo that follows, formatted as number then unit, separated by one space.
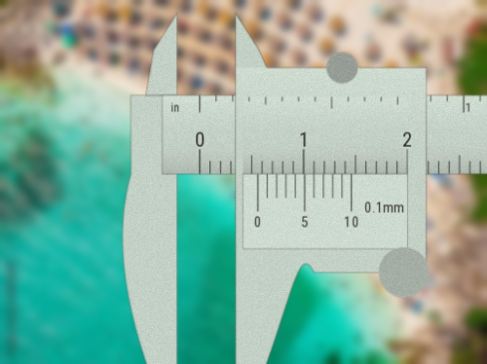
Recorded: 5.6 mm
